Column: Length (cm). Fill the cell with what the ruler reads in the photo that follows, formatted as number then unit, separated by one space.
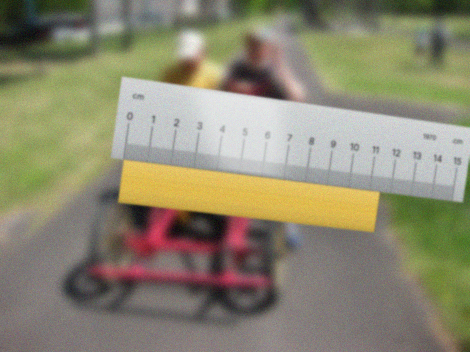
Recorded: 11.5 cm
